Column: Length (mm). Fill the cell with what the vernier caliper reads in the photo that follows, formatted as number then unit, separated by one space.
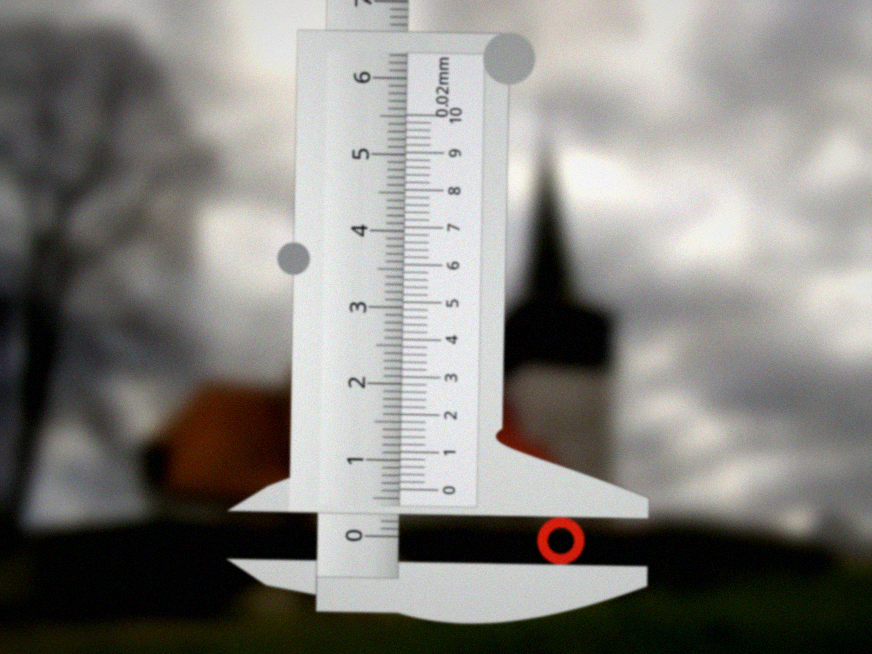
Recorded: 6.2 mm
